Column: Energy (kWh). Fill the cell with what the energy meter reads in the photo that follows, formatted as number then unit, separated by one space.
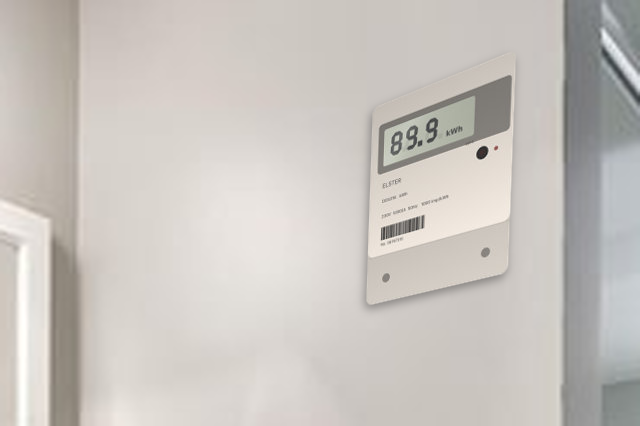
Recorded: 89.9 kWh
